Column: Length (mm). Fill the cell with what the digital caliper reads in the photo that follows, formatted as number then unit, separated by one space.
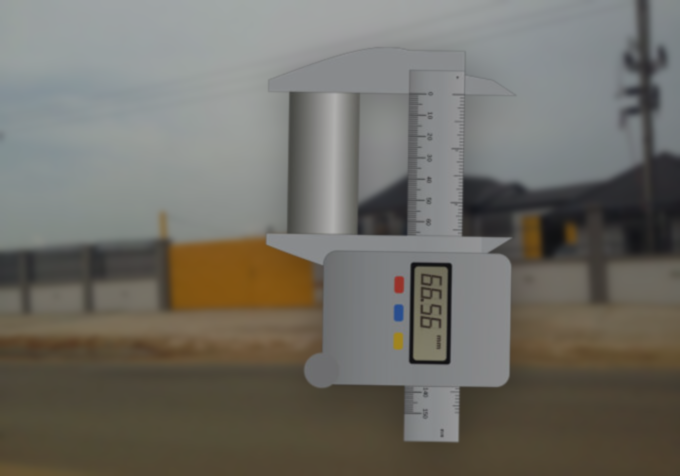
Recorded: 66.56 mm
